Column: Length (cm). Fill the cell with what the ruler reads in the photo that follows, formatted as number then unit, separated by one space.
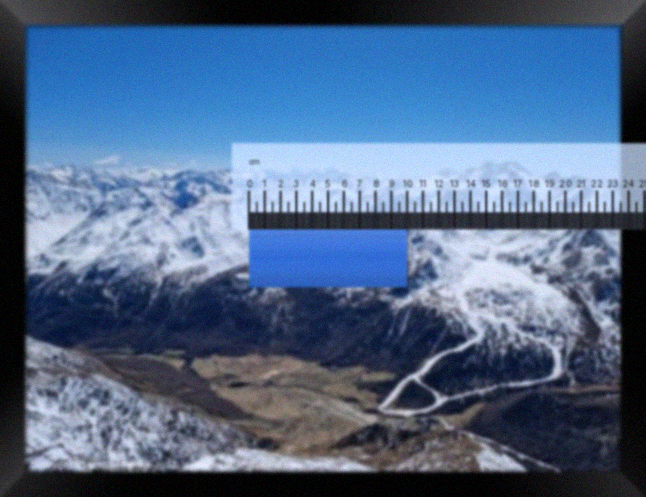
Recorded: 10 cm
